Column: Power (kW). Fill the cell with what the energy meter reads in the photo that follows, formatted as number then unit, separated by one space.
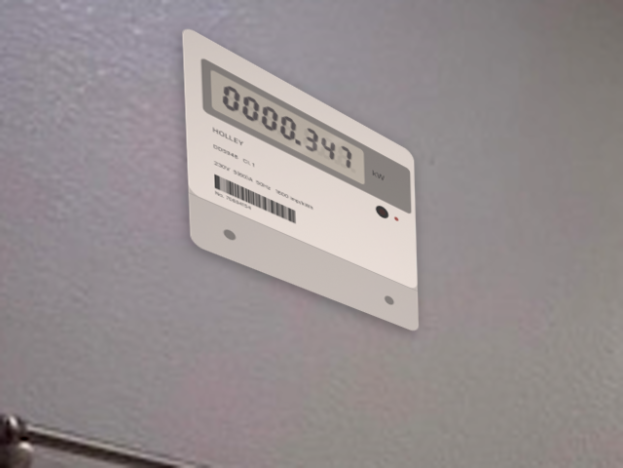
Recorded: 0.347 kW
